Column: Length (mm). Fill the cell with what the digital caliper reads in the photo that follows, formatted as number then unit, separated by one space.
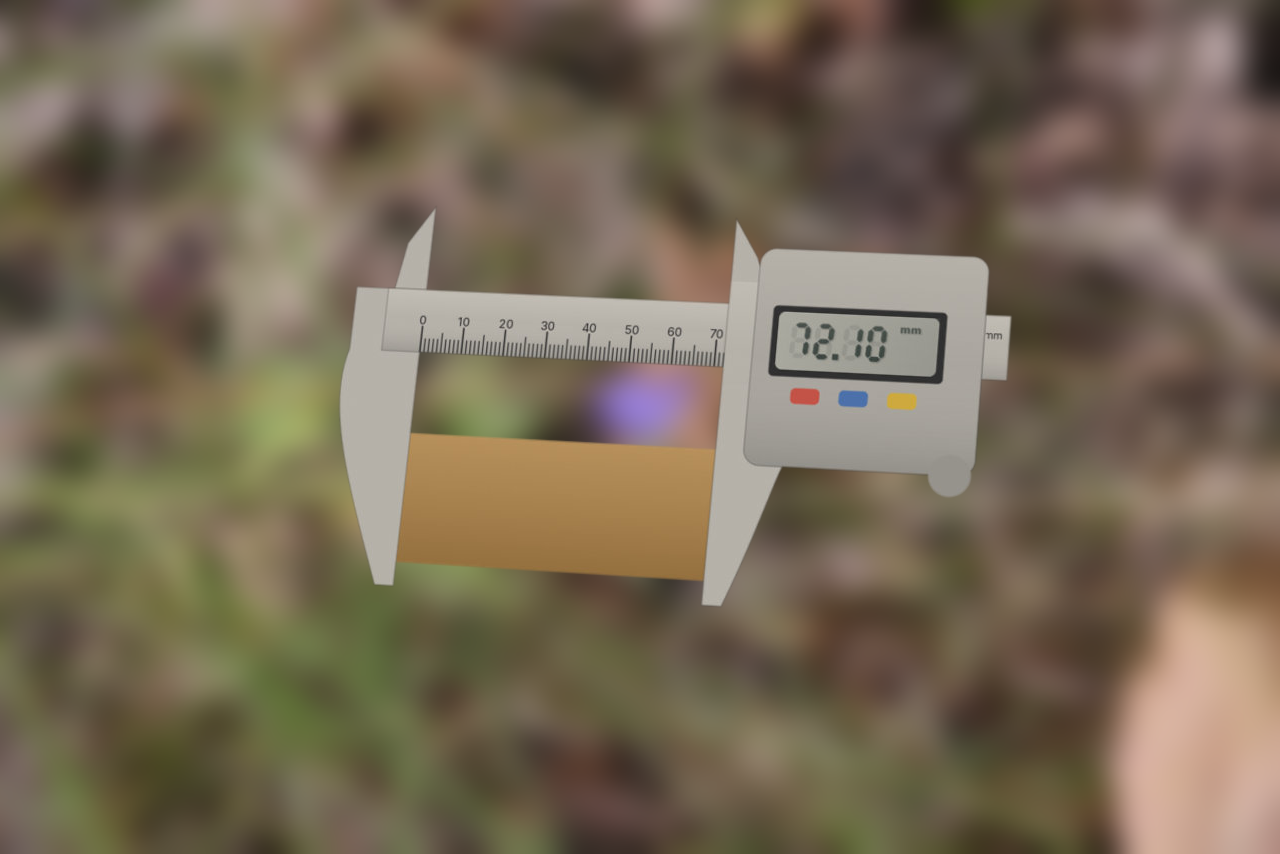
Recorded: 72.10 mm
